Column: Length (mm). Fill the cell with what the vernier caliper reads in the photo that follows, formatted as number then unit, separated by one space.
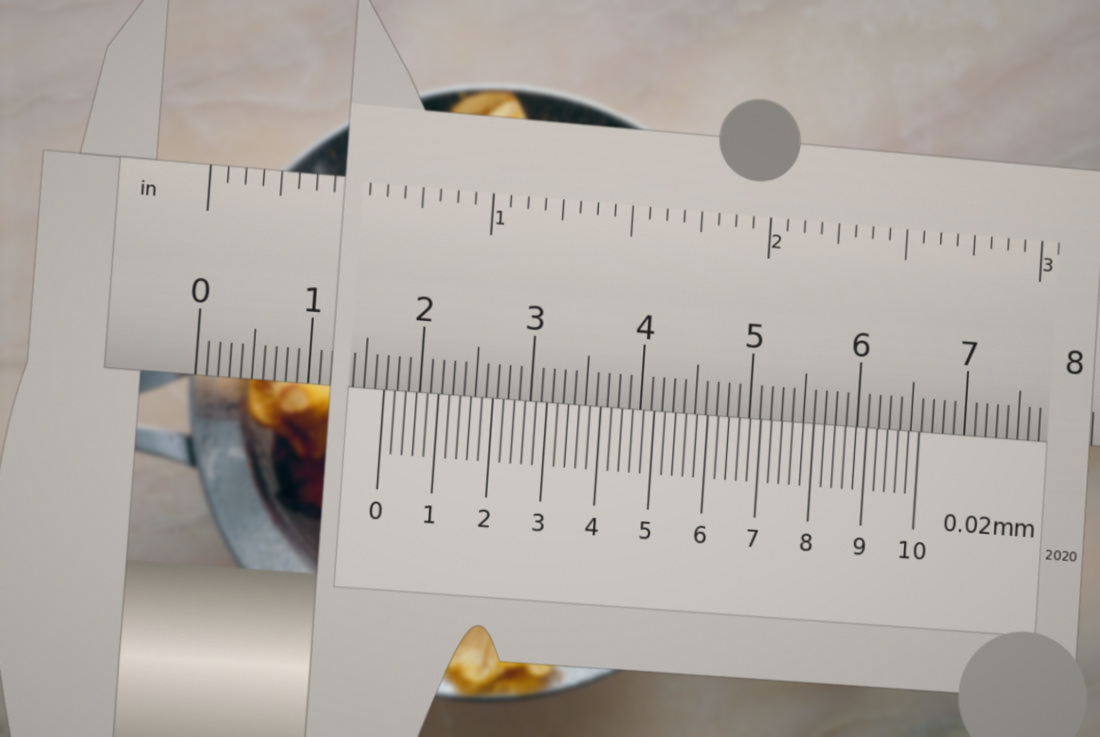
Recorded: 16.8 mm
